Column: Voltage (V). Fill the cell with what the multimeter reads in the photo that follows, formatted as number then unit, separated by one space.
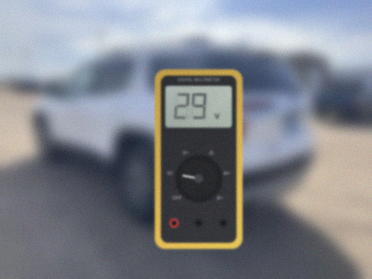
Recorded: 29 V
